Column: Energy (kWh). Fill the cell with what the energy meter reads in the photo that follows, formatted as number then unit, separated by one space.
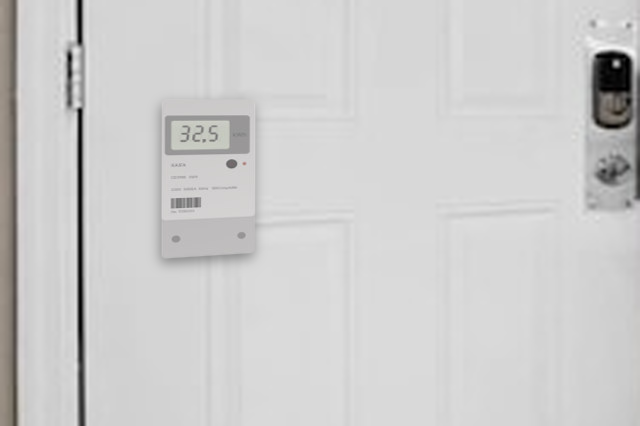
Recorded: 32.5 kWh
